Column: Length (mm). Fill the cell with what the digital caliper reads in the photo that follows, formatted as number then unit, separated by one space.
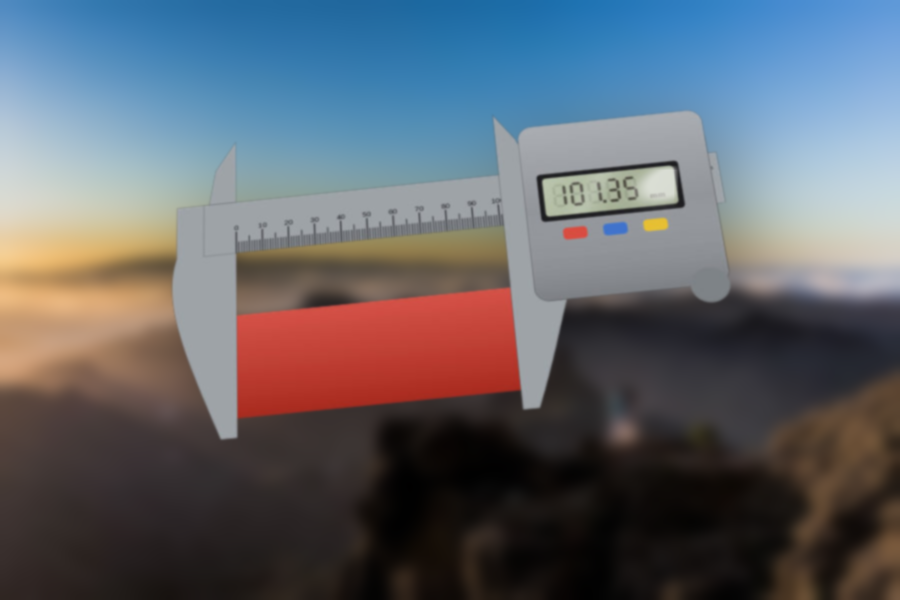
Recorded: 101.35 mm
